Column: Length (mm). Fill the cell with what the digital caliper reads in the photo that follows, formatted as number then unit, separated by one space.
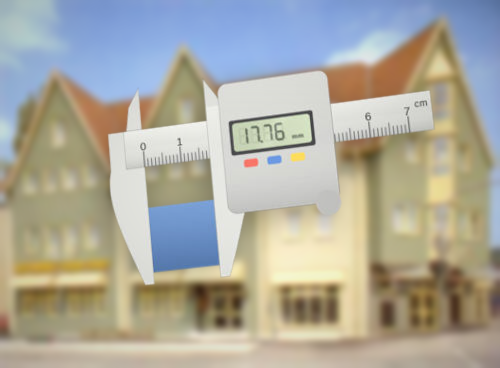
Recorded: 17.76 mm
